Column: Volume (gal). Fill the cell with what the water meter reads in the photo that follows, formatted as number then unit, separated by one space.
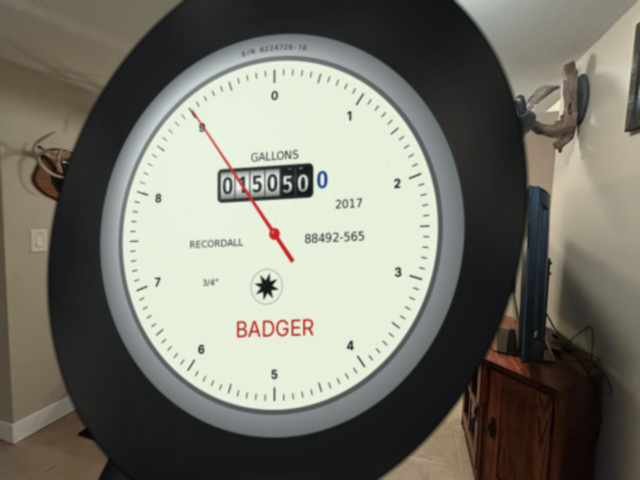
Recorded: 150499.0 gal
